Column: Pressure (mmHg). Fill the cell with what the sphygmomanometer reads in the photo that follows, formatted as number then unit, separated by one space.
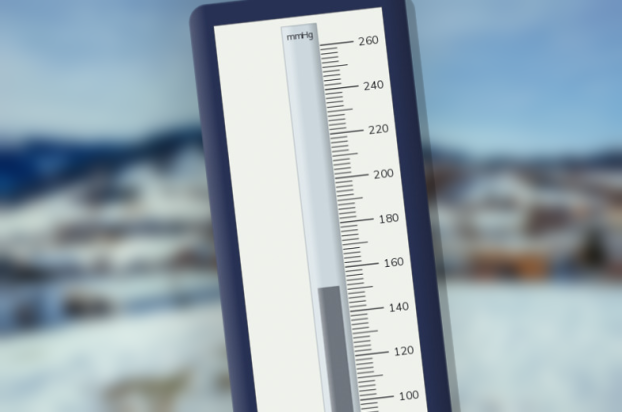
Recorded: 152 mmHg
